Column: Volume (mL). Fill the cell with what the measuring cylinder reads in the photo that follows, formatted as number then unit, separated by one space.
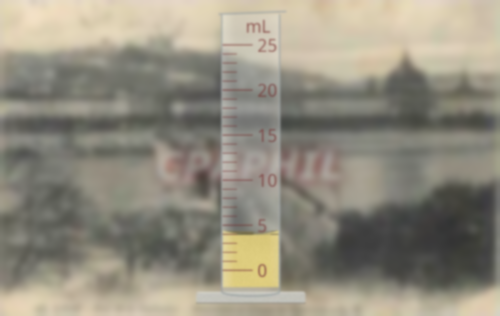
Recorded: 4 mL
